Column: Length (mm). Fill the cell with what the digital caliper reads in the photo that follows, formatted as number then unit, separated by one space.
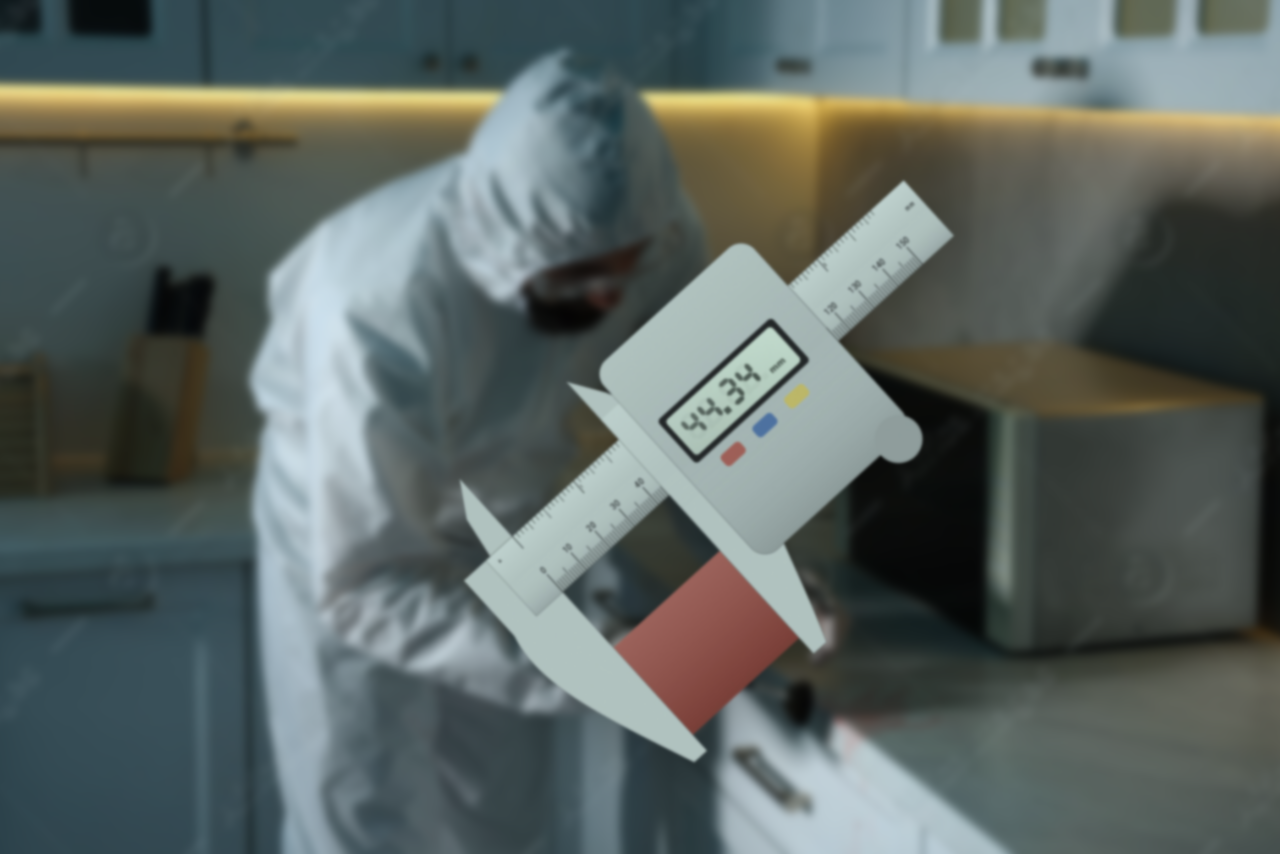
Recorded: 44.34 mm
